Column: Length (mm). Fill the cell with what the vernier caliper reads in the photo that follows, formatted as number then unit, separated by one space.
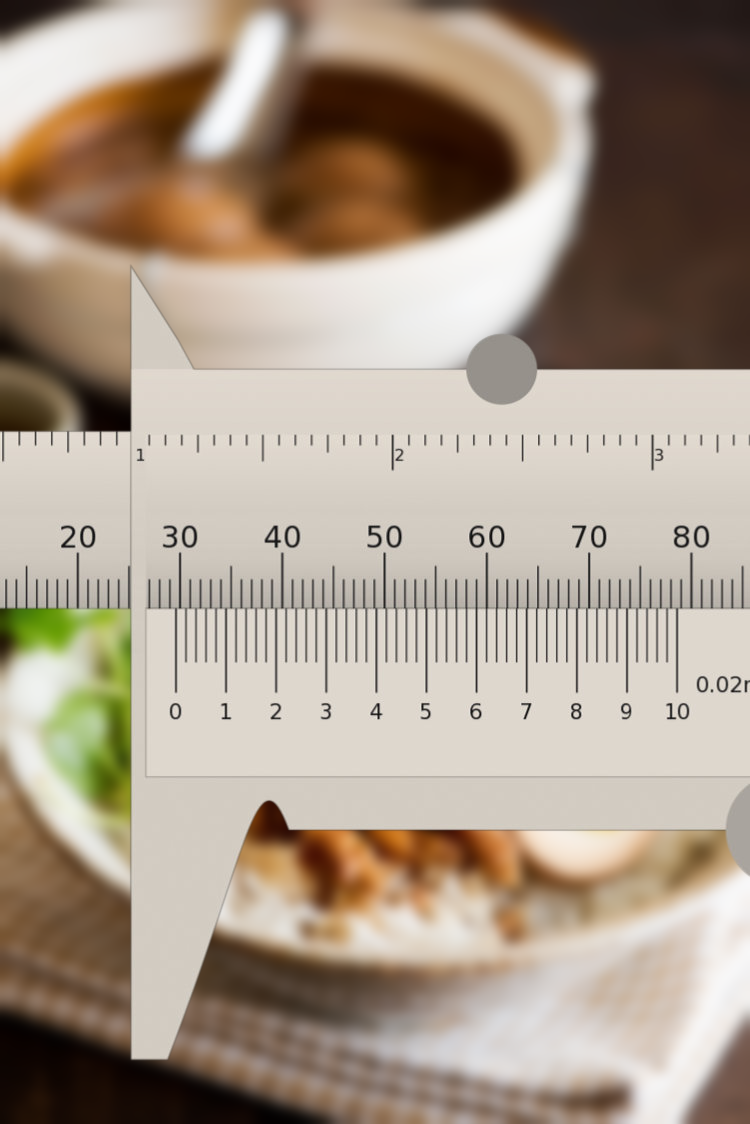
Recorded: 29.6 mm
